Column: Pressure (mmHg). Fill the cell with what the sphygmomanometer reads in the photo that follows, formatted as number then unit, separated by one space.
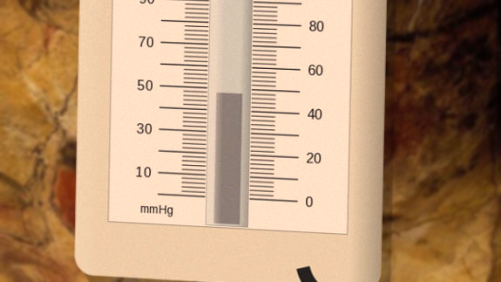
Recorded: 48 mmHg
